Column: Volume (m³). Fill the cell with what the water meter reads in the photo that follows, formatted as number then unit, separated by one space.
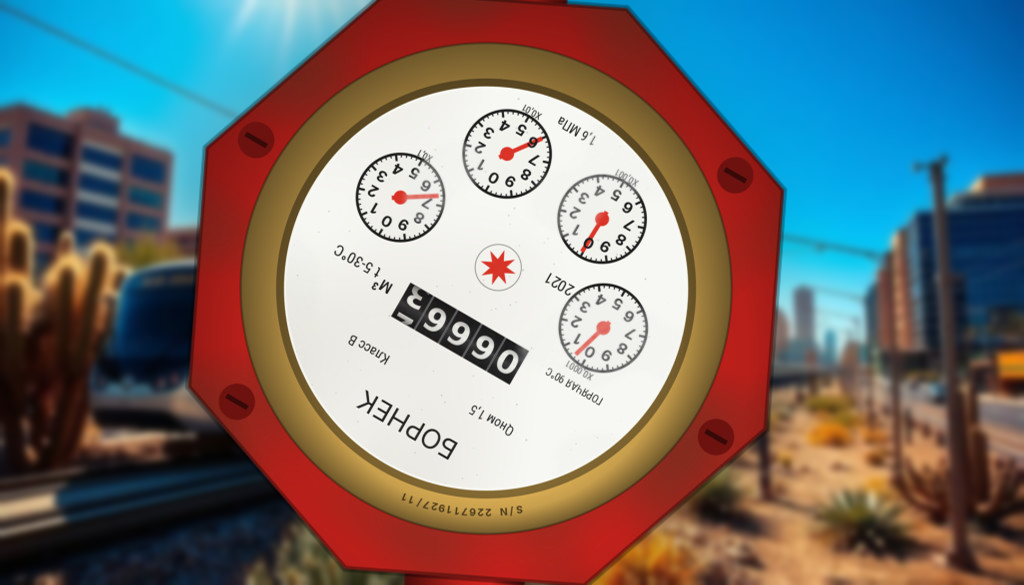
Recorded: 6662.6600 m³
